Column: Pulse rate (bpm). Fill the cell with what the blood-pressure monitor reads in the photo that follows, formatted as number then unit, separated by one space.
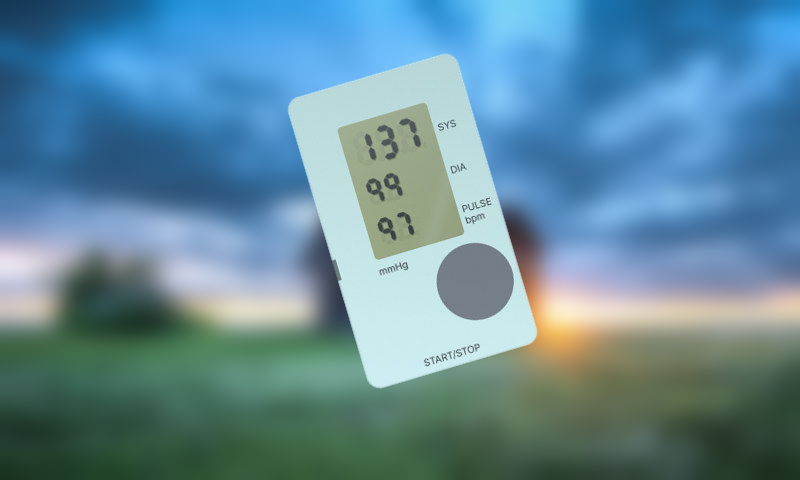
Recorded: 97 bpm
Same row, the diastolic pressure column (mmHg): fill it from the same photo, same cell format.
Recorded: 99 mmHg
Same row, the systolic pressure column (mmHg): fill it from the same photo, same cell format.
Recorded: 137 mmHg
